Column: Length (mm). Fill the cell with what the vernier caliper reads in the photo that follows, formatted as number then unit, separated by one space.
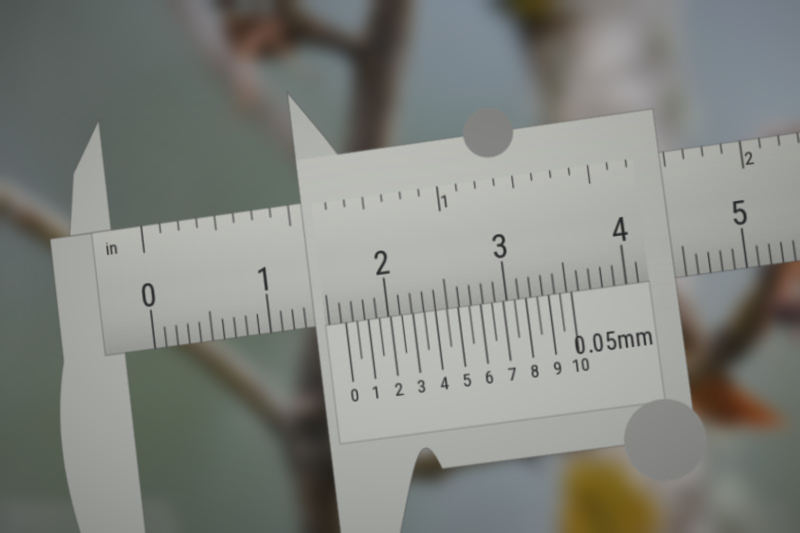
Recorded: 16.4 mm
